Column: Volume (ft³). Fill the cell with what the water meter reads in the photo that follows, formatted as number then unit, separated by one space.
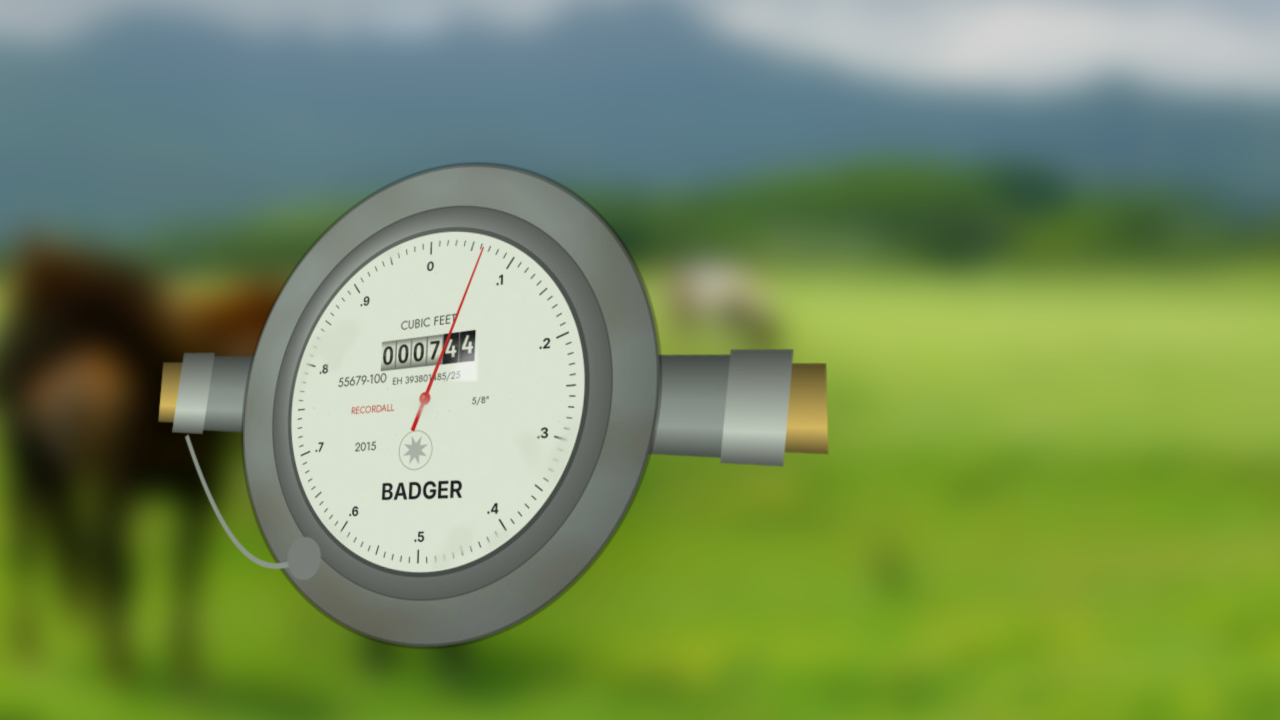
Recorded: 744.06 ft³
